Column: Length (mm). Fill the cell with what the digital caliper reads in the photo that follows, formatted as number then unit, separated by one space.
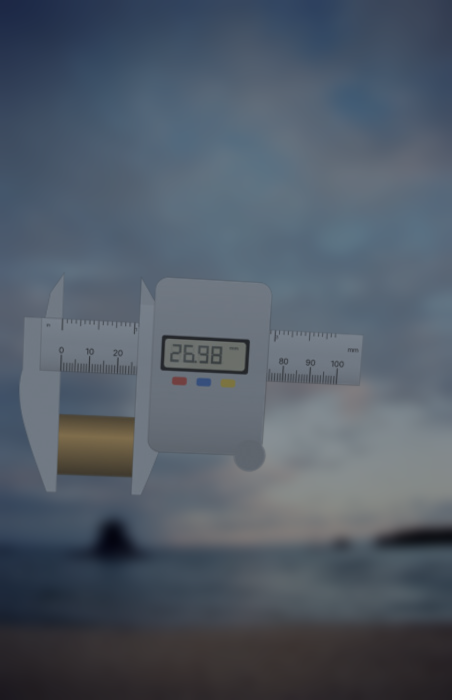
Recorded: 26.98 mm
